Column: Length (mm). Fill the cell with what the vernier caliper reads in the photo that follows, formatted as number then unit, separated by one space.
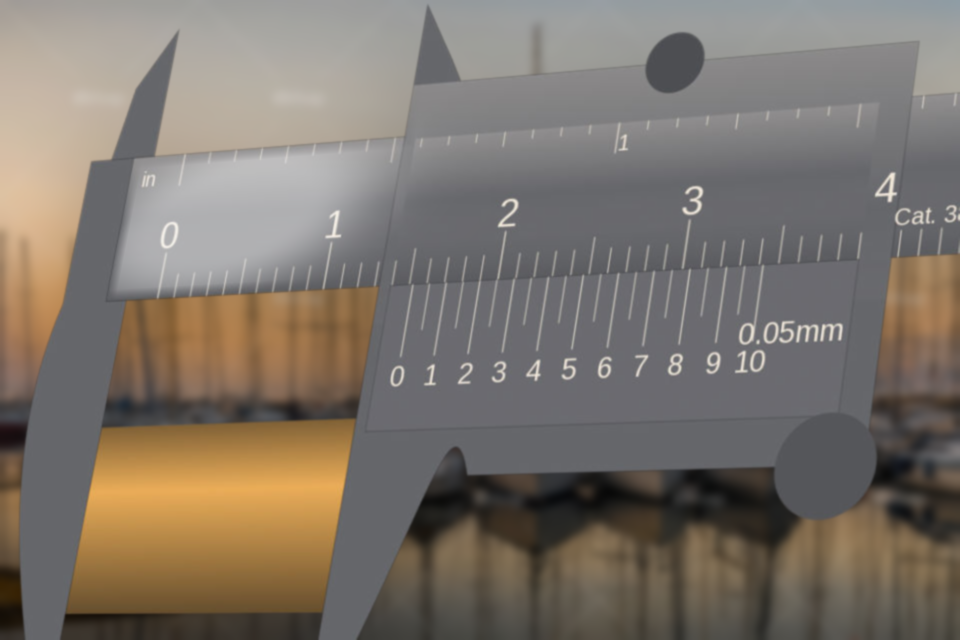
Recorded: 15.2 mm
